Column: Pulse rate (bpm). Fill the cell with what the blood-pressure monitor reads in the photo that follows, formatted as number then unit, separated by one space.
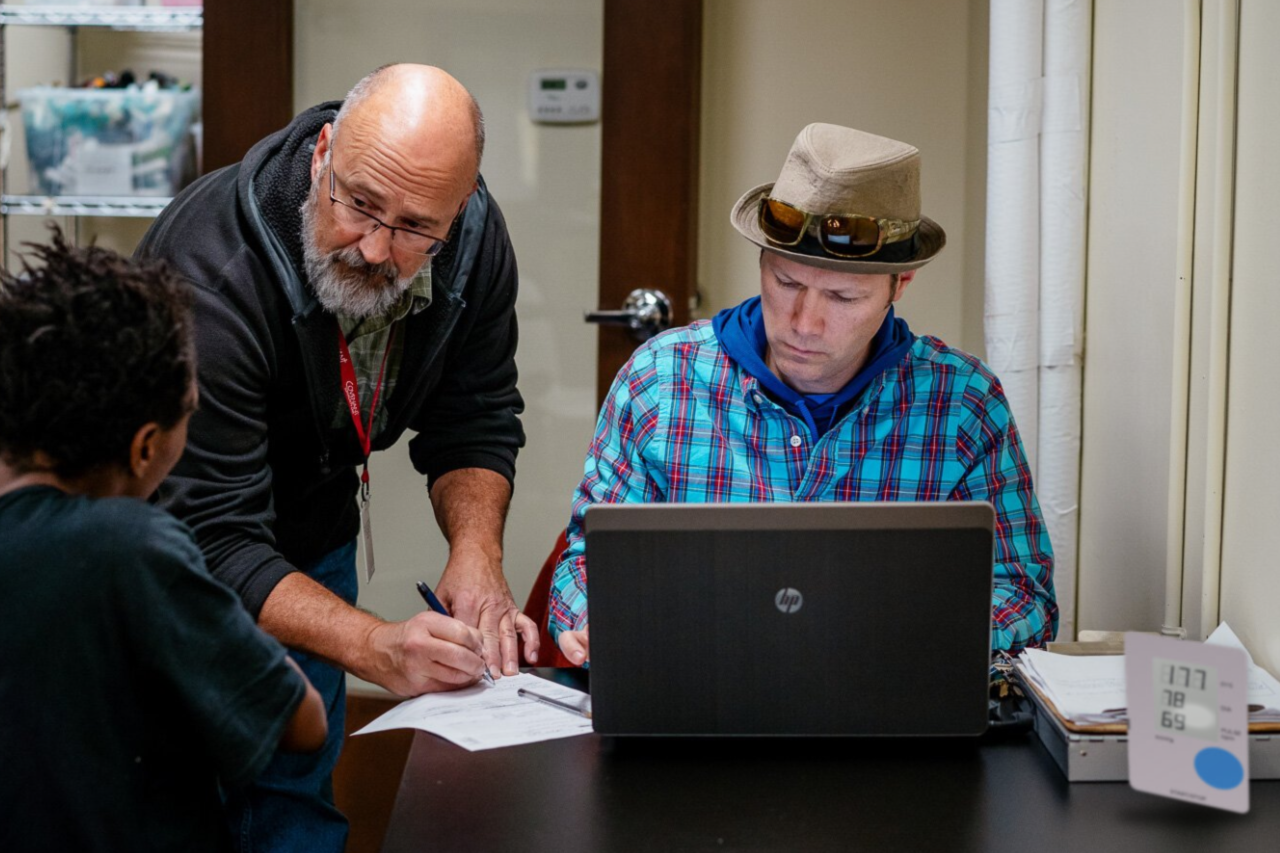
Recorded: 69 bpm
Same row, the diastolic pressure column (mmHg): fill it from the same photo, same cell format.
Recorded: 78 mmHg
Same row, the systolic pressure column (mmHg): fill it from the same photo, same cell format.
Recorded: 177 mmHg
